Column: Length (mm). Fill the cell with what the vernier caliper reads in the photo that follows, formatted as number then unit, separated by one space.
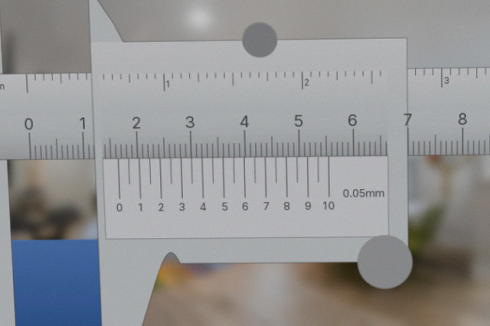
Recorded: 16.4 mm
